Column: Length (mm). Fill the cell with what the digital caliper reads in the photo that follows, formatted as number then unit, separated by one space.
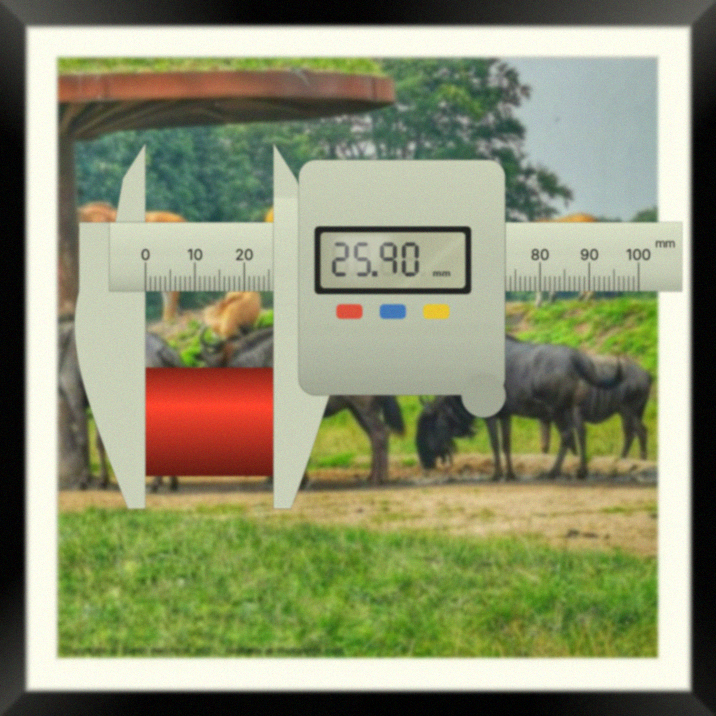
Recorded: 25.90 mm
